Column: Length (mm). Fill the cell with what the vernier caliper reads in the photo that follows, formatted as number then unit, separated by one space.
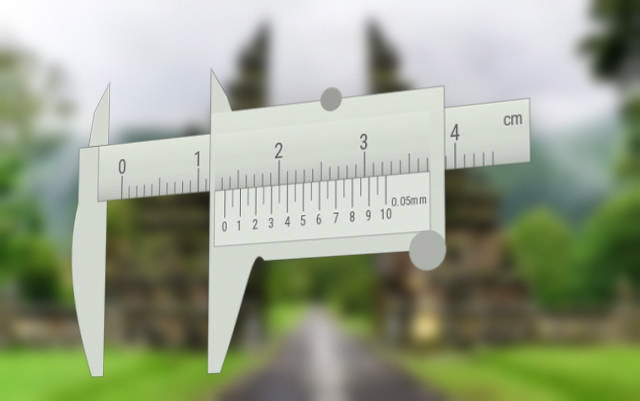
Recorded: 13.4 mm
